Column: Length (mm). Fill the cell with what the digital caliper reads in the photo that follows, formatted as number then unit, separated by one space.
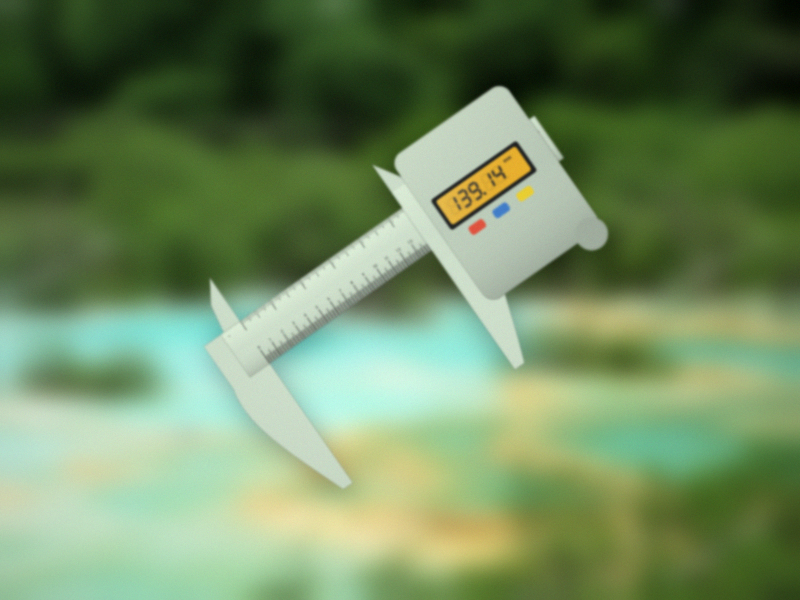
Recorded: 139.14 mm
